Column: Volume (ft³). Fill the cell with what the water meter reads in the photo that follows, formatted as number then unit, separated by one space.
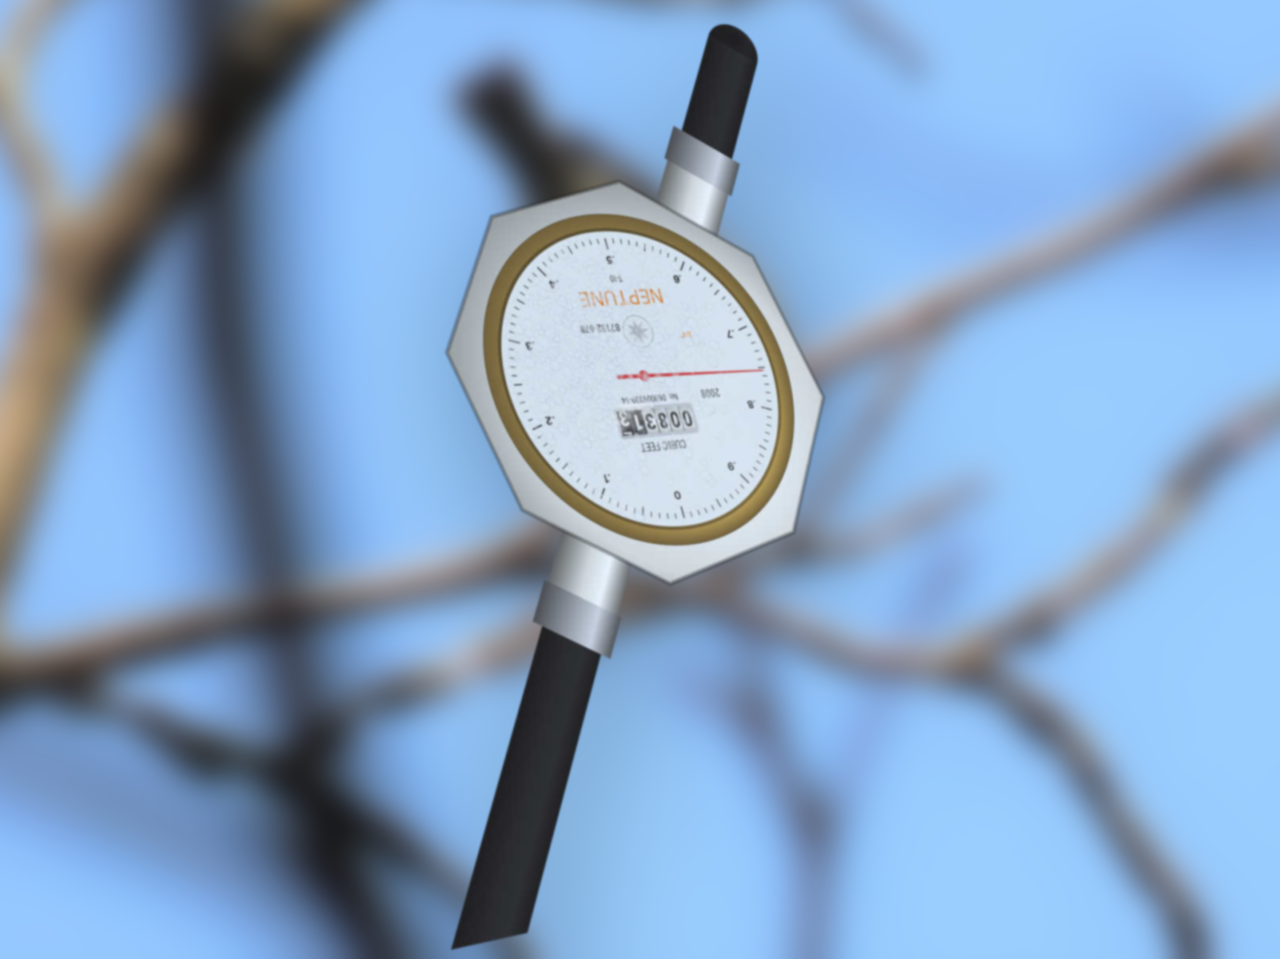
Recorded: 8312.75 ft³
